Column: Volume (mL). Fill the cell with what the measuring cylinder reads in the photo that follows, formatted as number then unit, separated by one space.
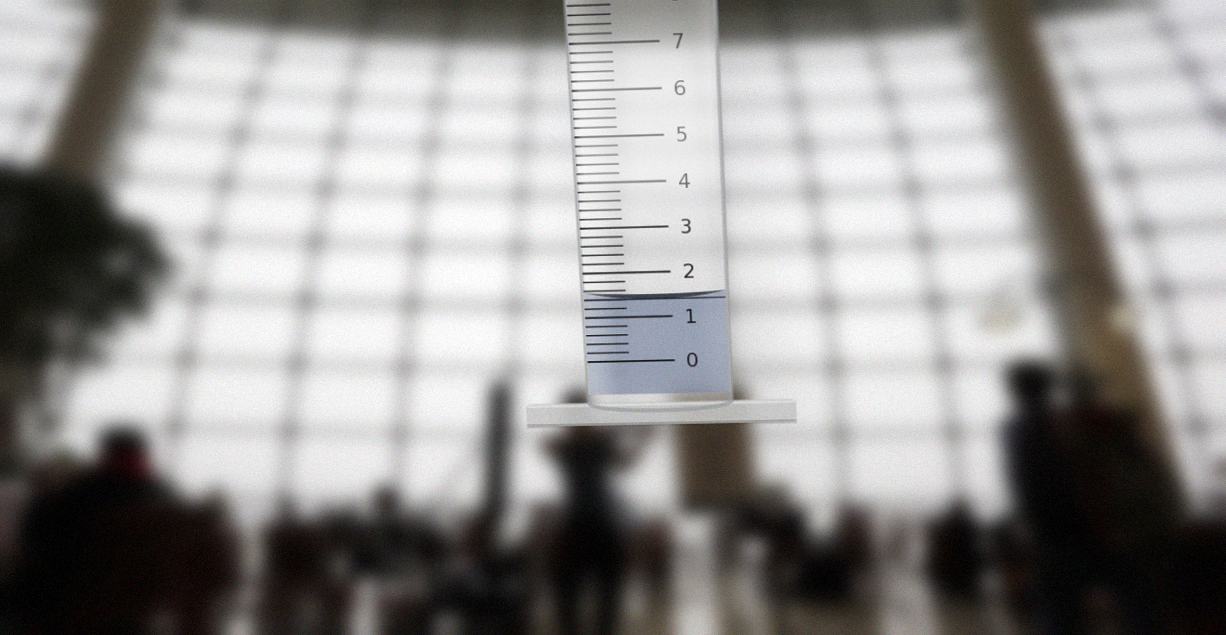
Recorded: 1.4 mL
